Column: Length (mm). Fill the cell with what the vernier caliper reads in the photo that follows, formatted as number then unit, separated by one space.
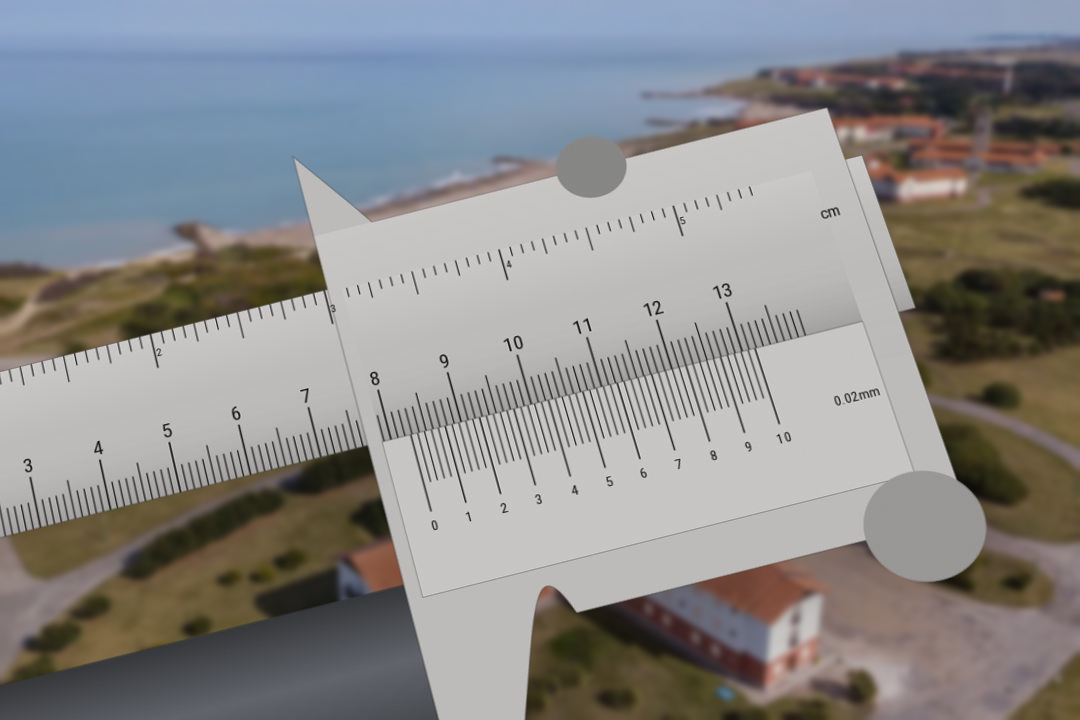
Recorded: 82.8 mm
